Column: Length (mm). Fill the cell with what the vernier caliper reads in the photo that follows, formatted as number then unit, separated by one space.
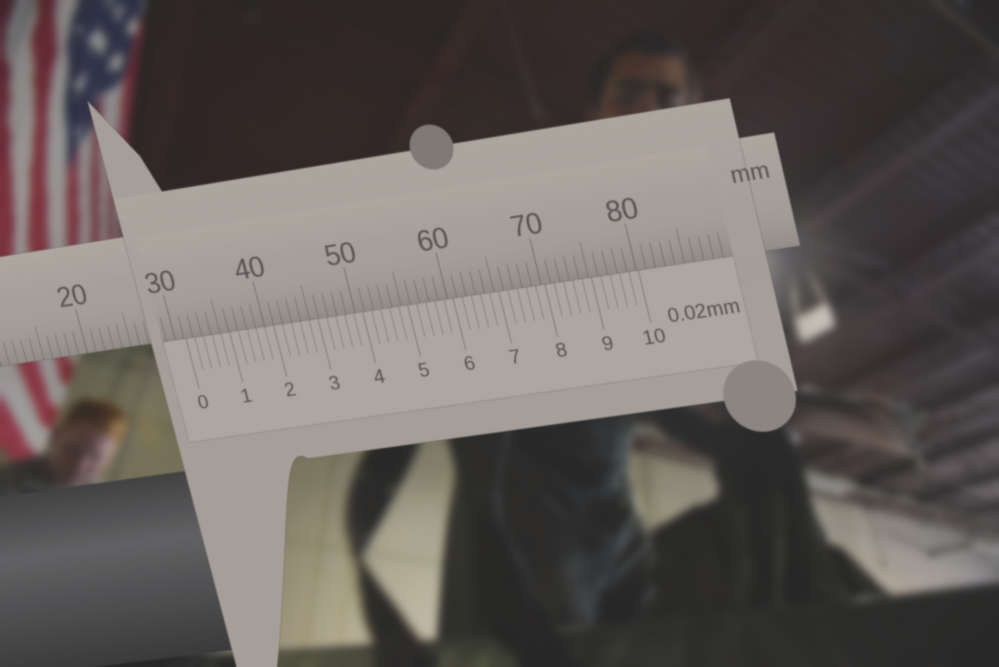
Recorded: 31.2 mm
